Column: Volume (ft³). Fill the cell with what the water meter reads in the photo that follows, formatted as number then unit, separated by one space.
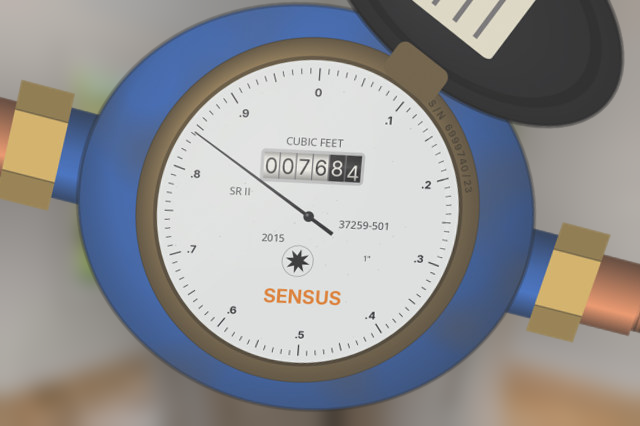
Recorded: 7683.84 ft³
